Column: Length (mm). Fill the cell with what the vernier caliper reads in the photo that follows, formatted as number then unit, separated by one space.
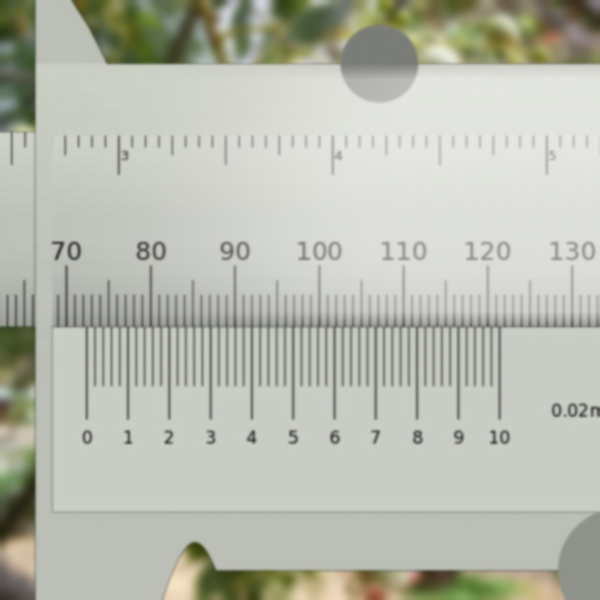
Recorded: 72.4 mm
